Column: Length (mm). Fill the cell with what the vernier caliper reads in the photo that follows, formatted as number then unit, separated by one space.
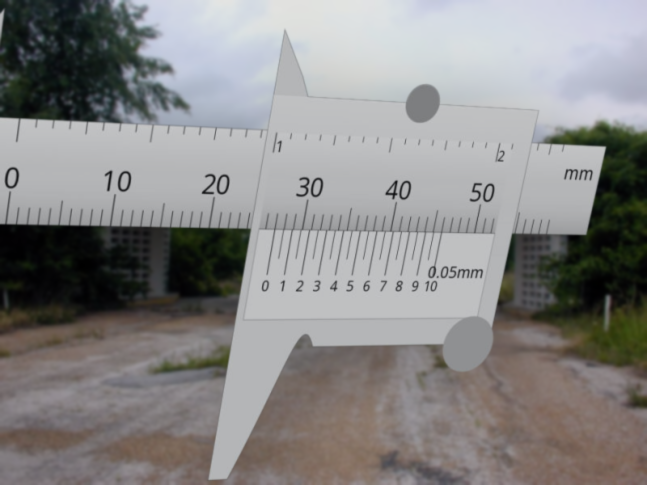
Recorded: 27.0 mm
